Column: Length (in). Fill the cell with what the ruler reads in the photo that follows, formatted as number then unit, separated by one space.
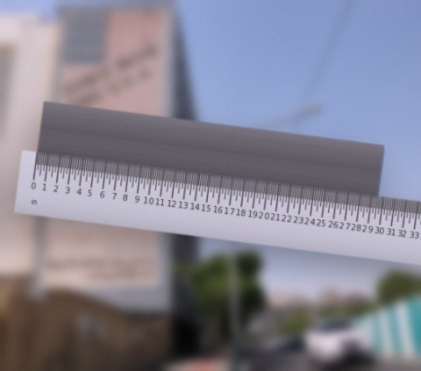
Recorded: 29.5 in
